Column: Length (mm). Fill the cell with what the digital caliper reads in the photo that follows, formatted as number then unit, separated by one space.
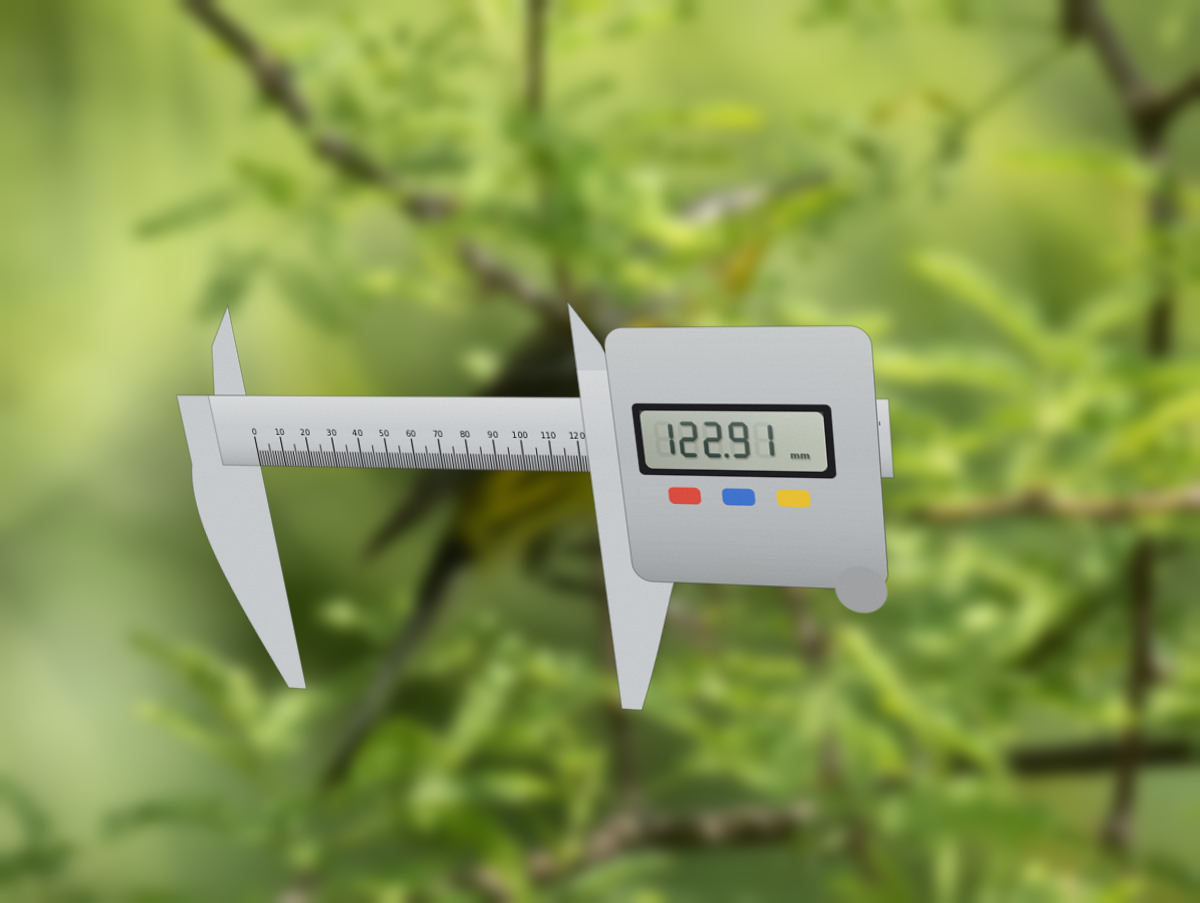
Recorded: 122.91 mm
